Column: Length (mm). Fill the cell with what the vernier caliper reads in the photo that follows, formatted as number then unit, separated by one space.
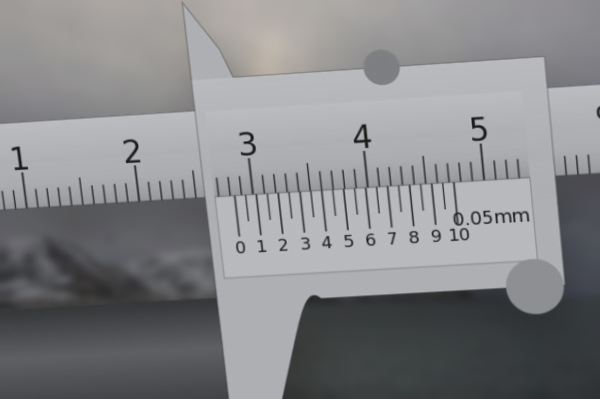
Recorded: 28.4 mm
